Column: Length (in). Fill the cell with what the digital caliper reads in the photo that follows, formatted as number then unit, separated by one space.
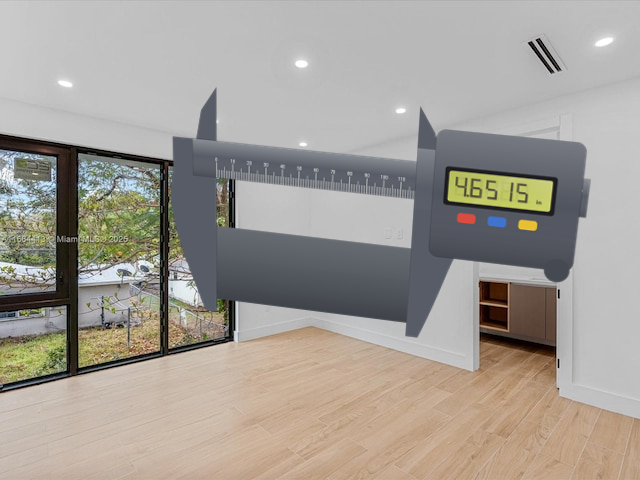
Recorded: 4.6515 in
